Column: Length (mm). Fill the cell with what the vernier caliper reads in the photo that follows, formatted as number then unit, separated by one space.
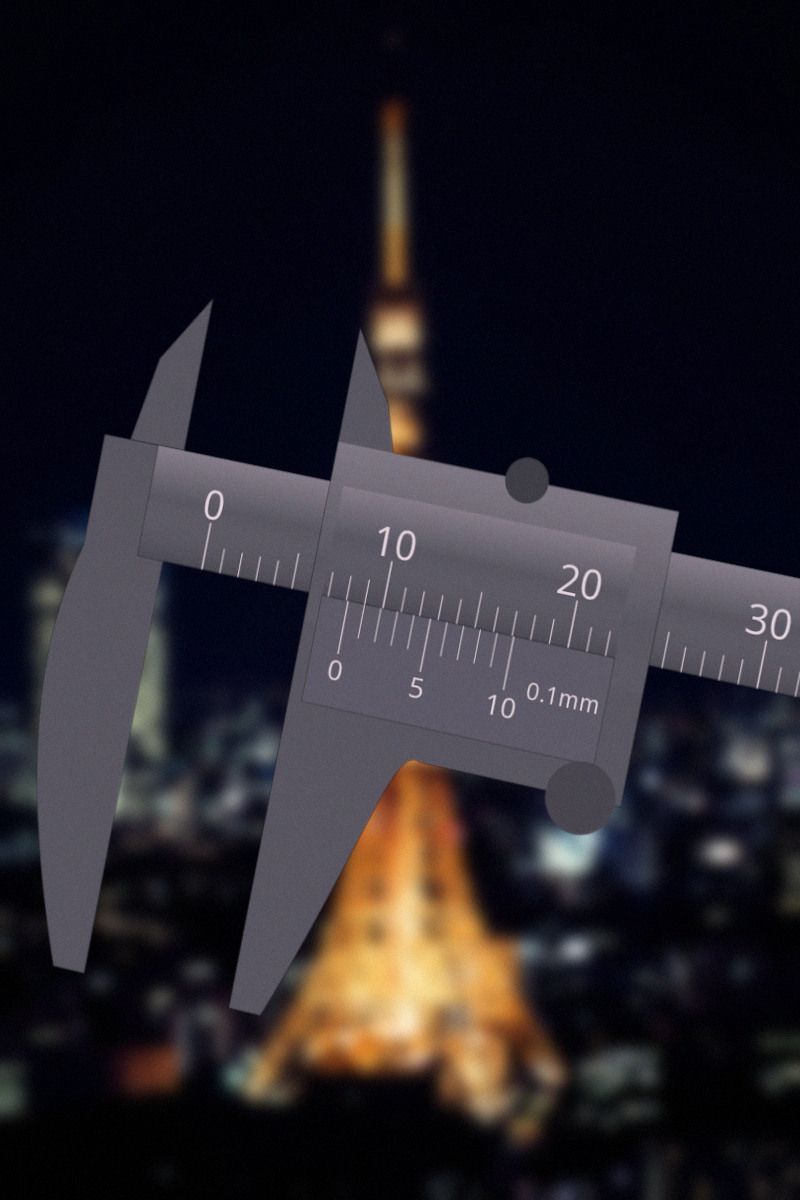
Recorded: 8.1 mm
